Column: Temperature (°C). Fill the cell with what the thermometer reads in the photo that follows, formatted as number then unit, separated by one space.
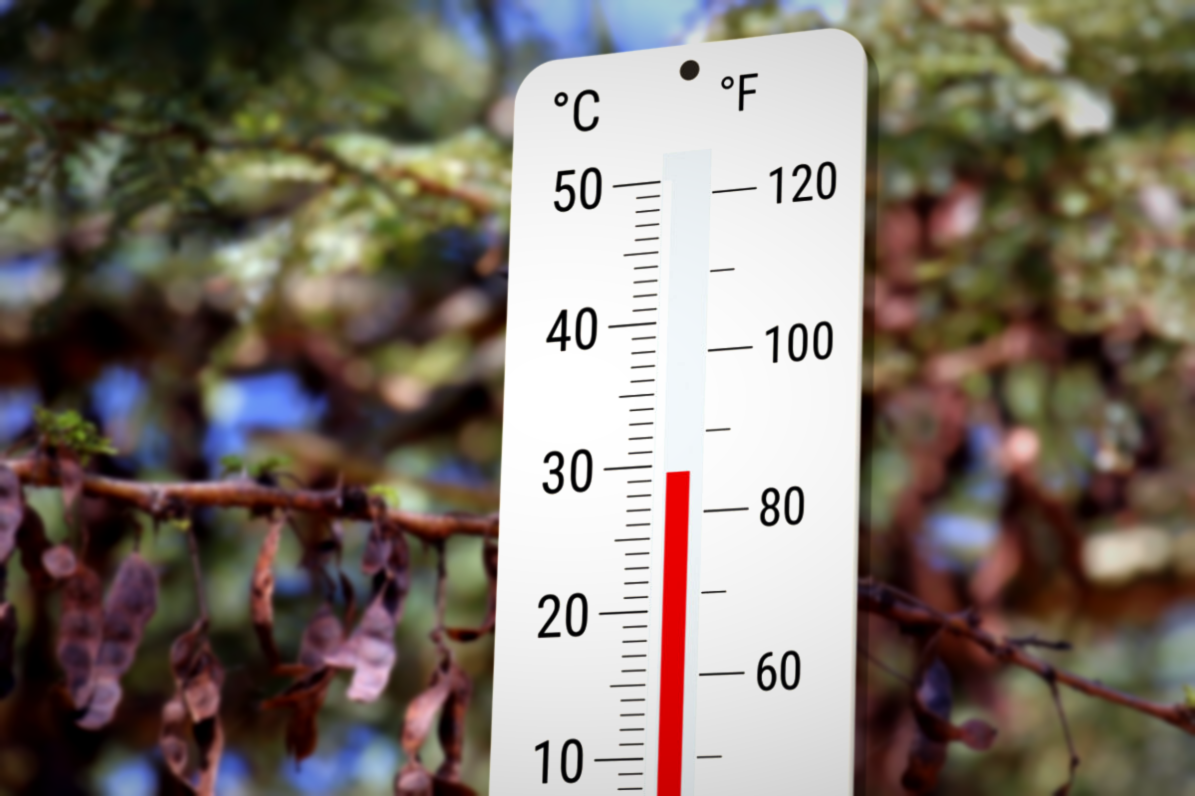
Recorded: 29.5 °C
